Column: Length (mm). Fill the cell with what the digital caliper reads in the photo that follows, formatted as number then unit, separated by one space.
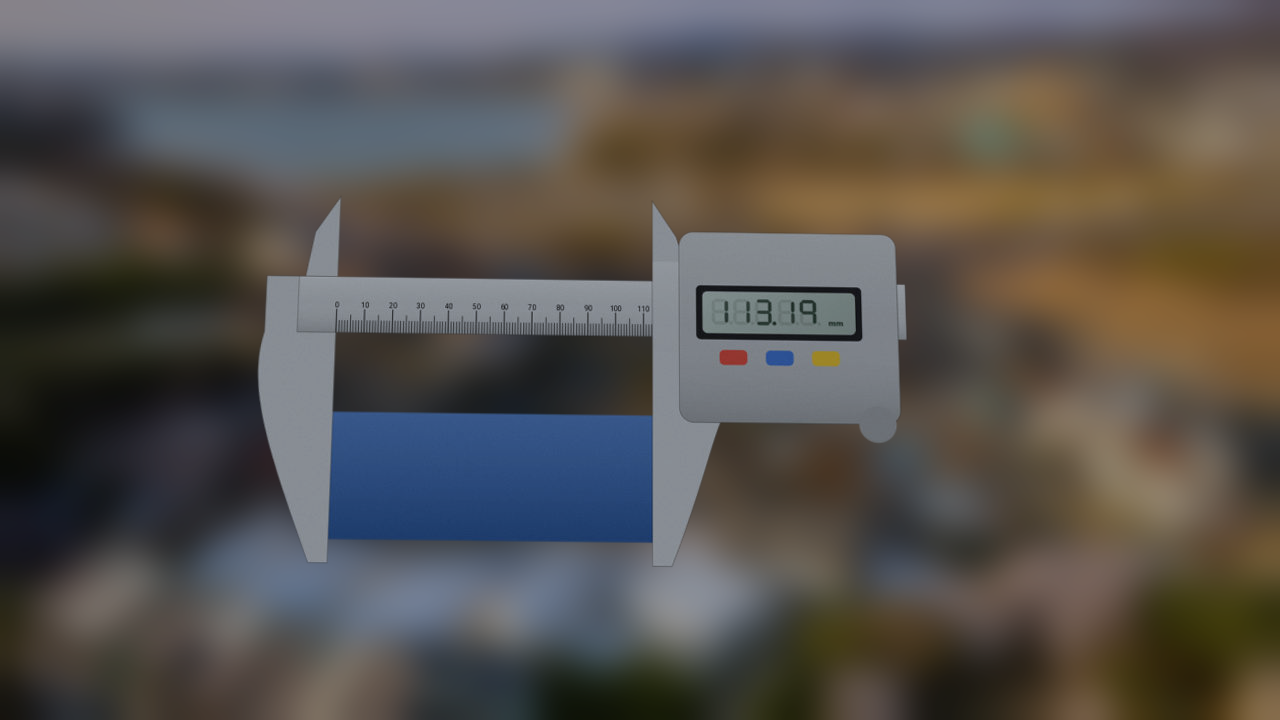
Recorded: 113.19 mm
